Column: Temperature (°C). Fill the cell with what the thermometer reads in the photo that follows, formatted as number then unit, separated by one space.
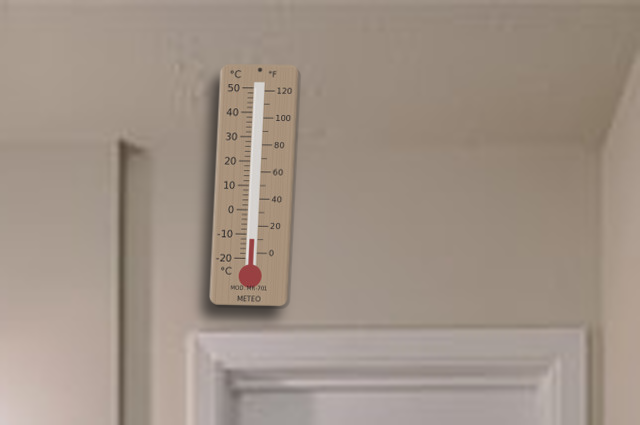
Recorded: -12 °C
